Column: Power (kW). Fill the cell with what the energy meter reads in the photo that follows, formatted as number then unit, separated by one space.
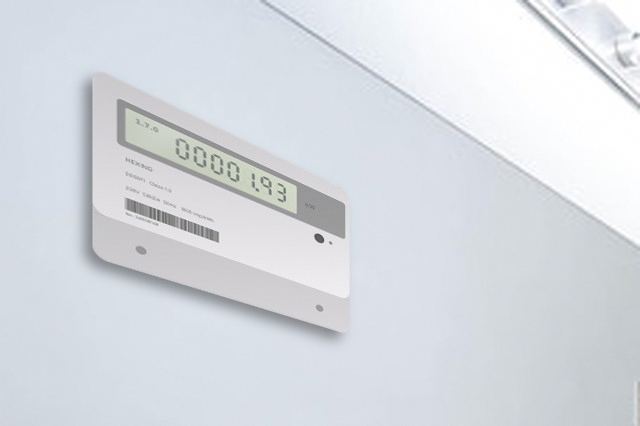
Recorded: 1.93 kW
